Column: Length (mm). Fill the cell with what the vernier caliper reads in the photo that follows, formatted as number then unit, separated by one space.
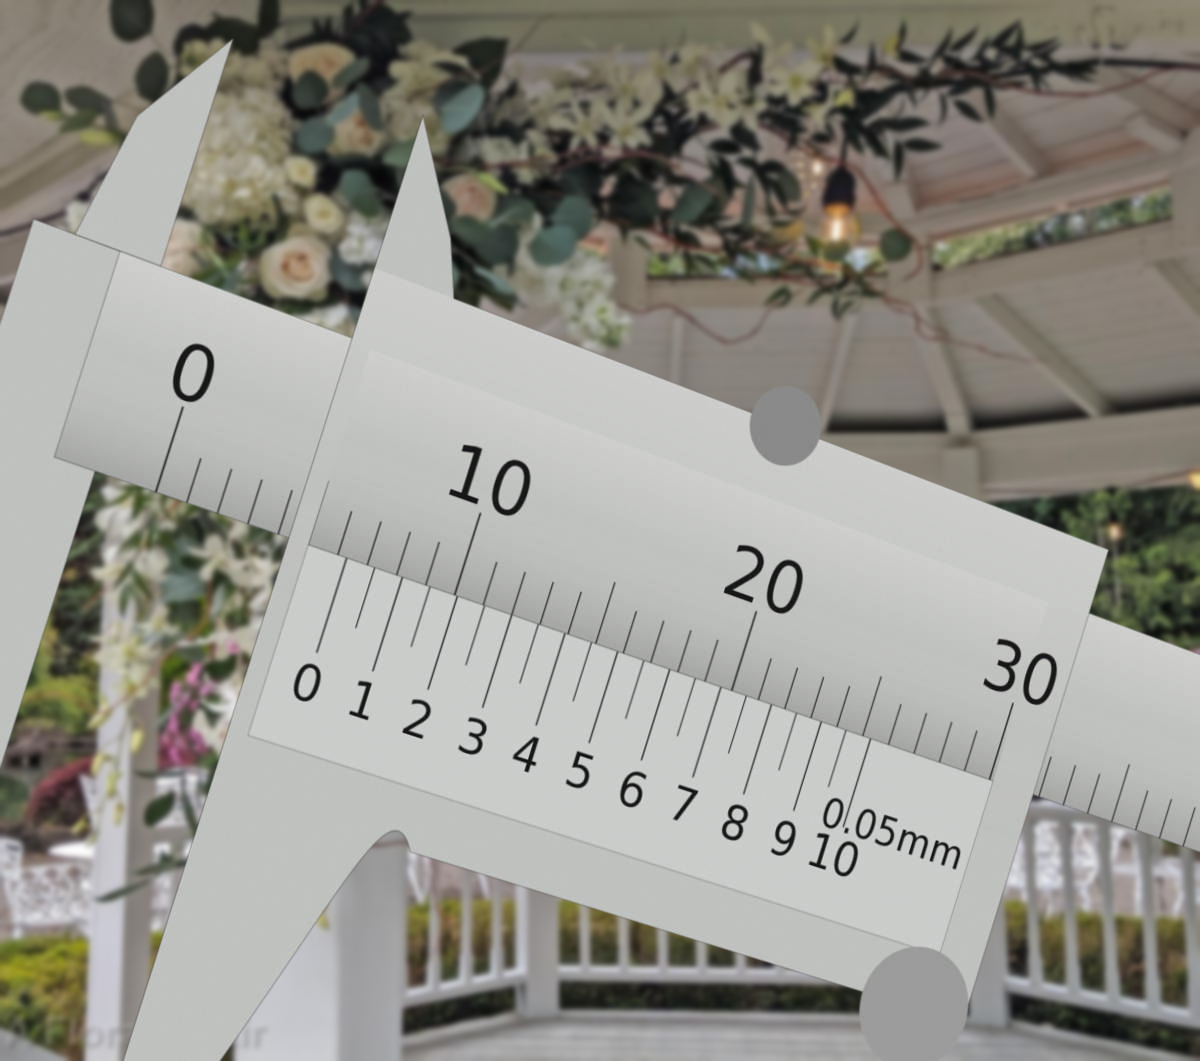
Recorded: 6.30 mm
